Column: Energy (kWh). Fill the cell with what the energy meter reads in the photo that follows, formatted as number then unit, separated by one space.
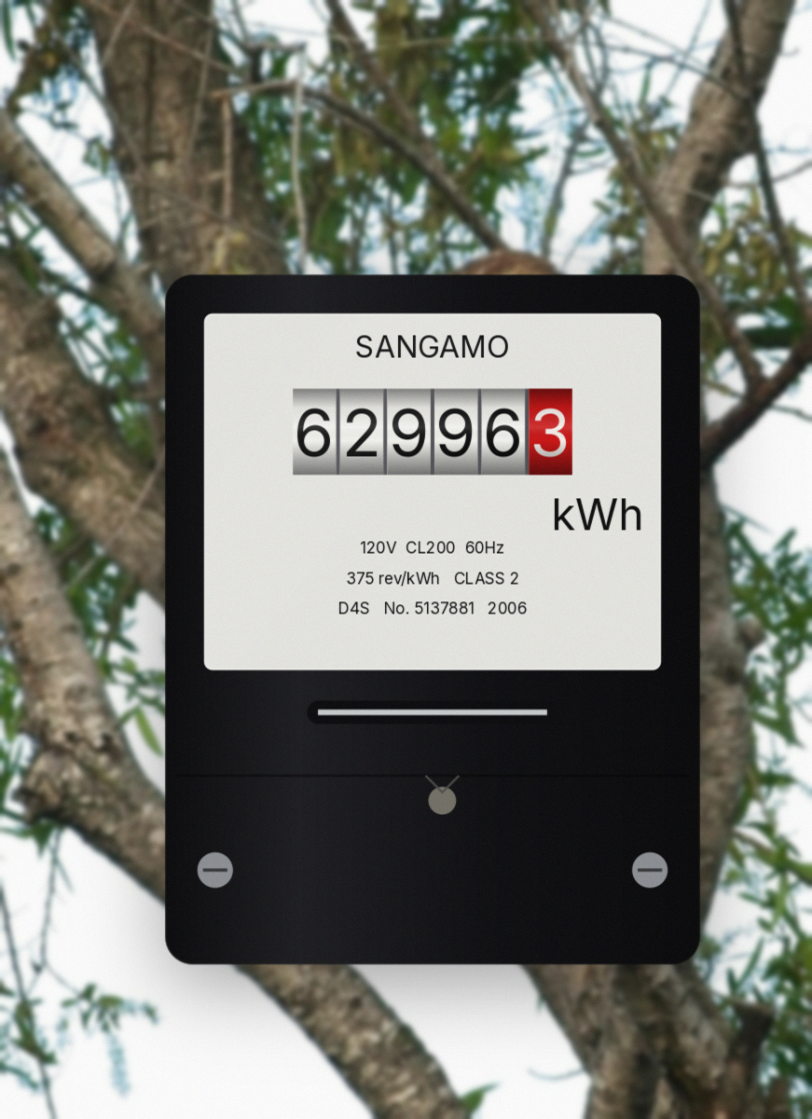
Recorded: 62996.3 kWh
